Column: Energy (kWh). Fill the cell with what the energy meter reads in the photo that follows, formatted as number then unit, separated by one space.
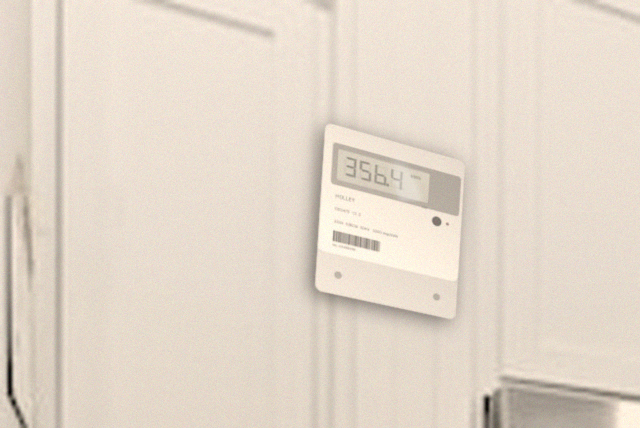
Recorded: 356.4 kWh
